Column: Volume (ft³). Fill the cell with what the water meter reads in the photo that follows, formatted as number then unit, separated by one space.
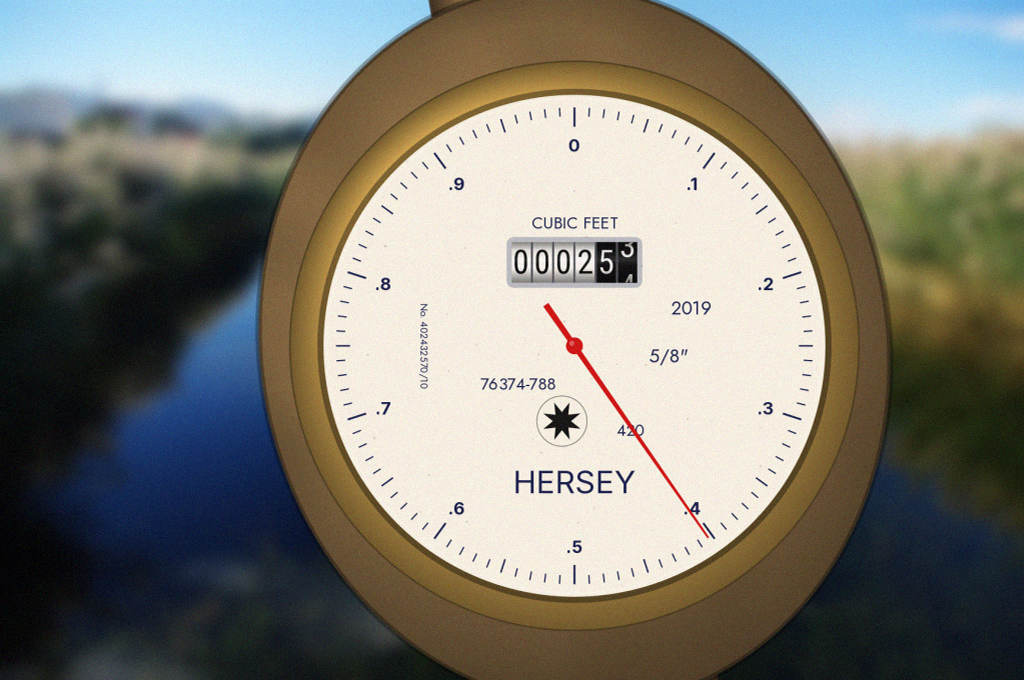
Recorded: 253.40 ft³
